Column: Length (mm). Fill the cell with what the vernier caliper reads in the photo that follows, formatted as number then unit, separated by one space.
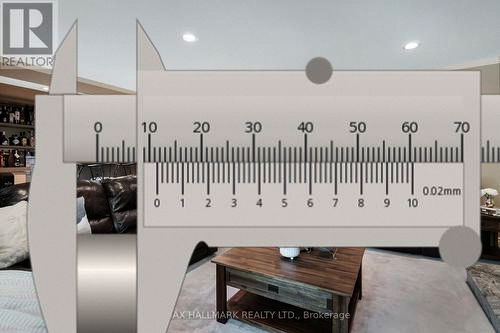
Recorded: 11.5 mm
